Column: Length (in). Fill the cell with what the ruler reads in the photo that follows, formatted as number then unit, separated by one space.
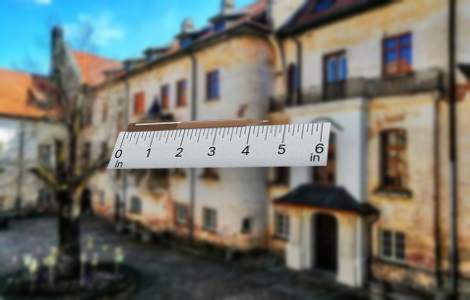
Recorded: 4.5 in
